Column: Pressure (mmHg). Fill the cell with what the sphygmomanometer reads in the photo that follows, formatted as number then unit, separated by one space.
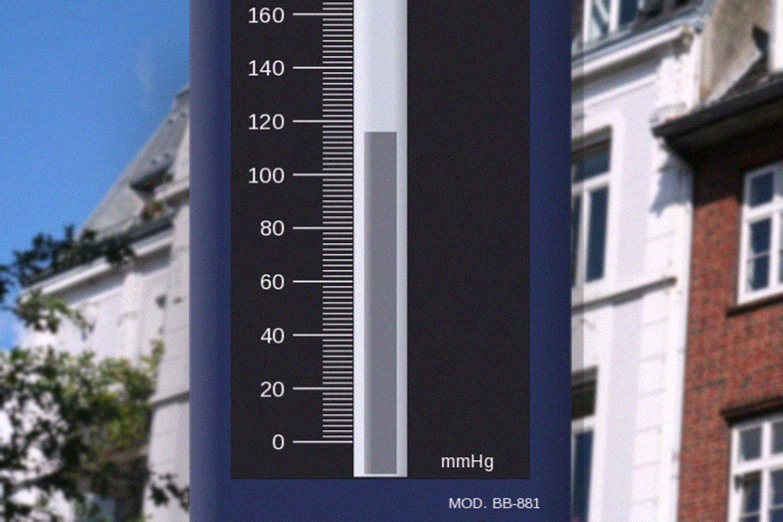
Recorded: 116 mmHg
